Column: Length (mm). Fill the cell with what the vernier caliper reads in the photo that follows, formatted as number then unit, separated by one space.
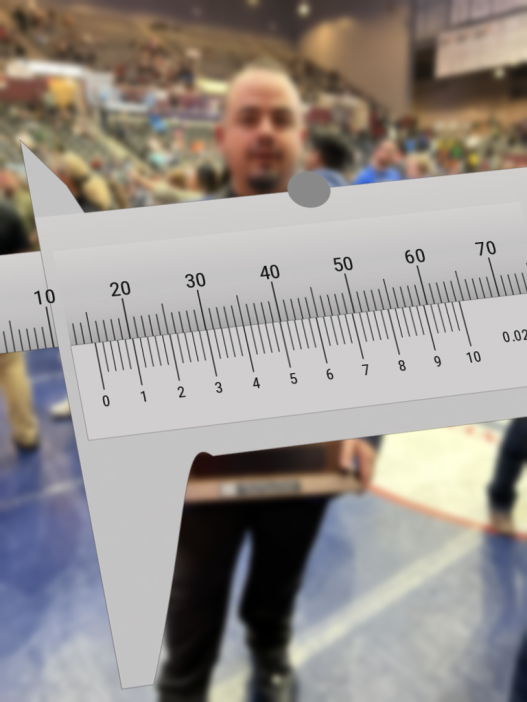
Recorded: 15.4 mm
